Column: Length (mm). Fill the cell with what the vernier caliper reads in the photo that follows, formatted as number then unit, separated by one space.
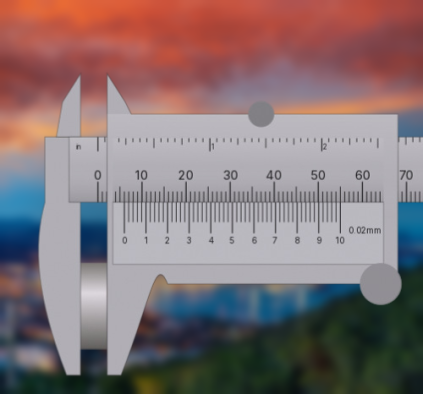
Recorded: 6.0 mm
